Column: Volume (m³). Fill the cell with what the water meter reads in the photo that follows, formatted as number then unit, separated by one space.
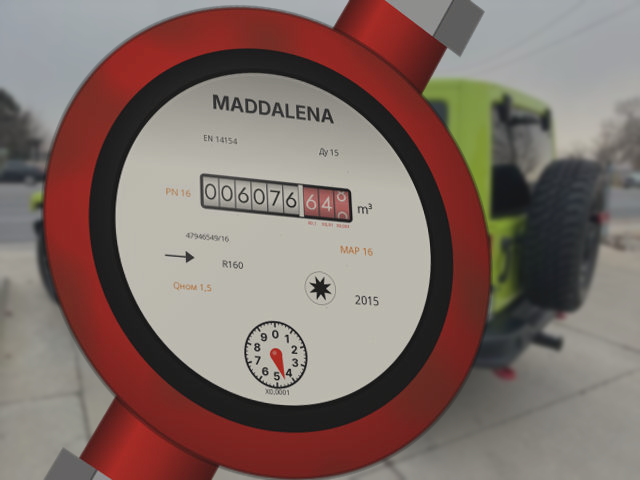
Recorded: 6076.6484 m³
